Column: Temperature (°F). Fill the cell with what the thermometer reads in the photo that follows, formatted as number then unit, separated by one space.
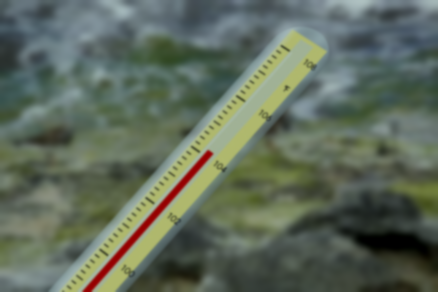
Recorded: 104.2 °F
